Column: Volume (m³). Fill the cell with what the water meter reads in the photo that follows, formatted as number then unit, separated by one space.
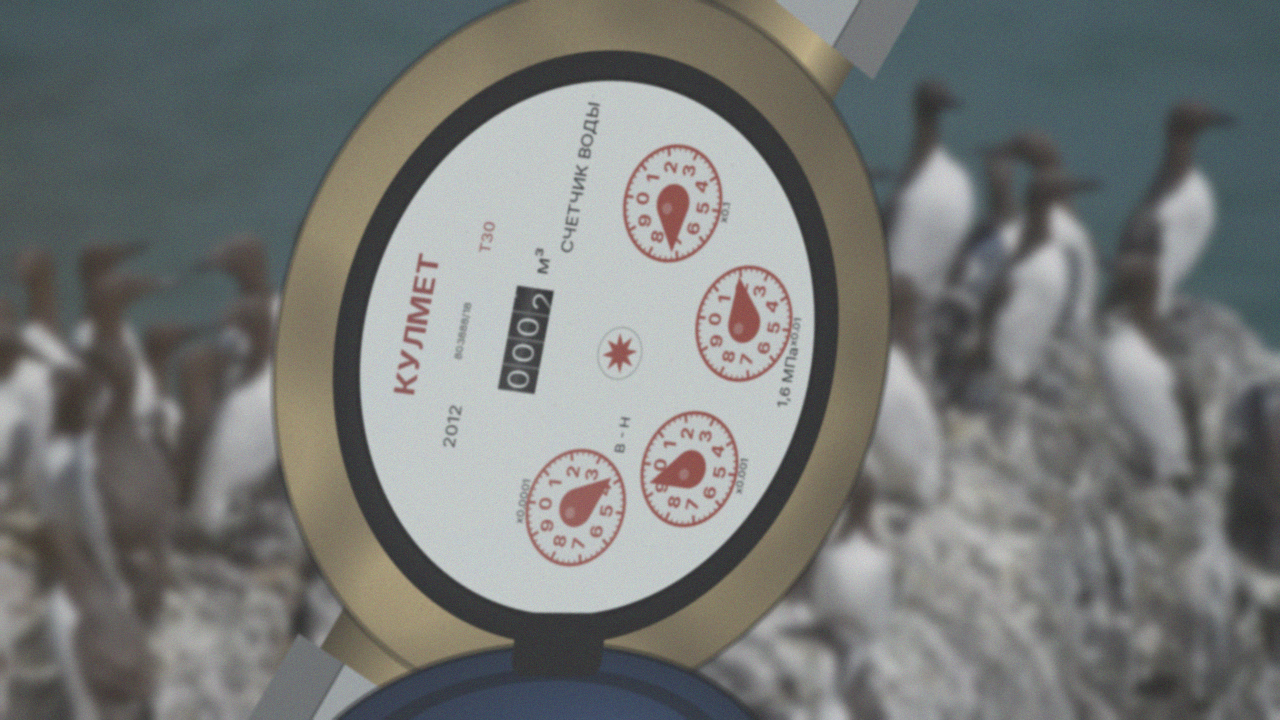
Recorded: 1.7193 m³
